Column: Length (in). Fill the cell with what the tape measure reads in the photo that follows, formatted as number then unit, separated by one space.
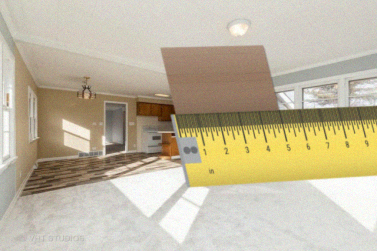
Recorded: 5 in
